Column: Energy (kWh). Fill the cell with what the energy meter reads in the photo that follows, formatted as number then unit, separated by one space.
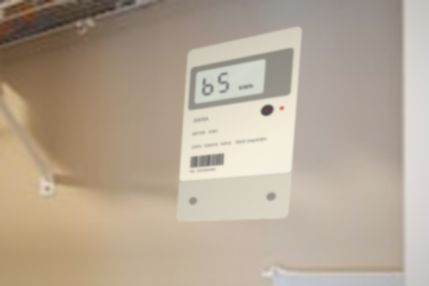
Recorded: 65 kWh
